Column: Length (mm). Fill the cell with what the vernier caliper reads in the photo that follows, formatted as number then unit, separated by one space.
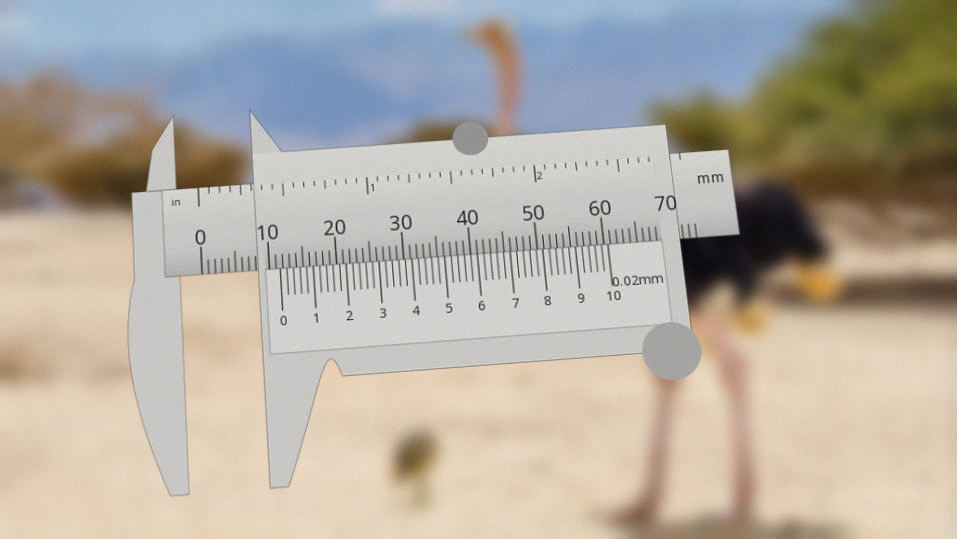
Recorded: 11.6 mm
